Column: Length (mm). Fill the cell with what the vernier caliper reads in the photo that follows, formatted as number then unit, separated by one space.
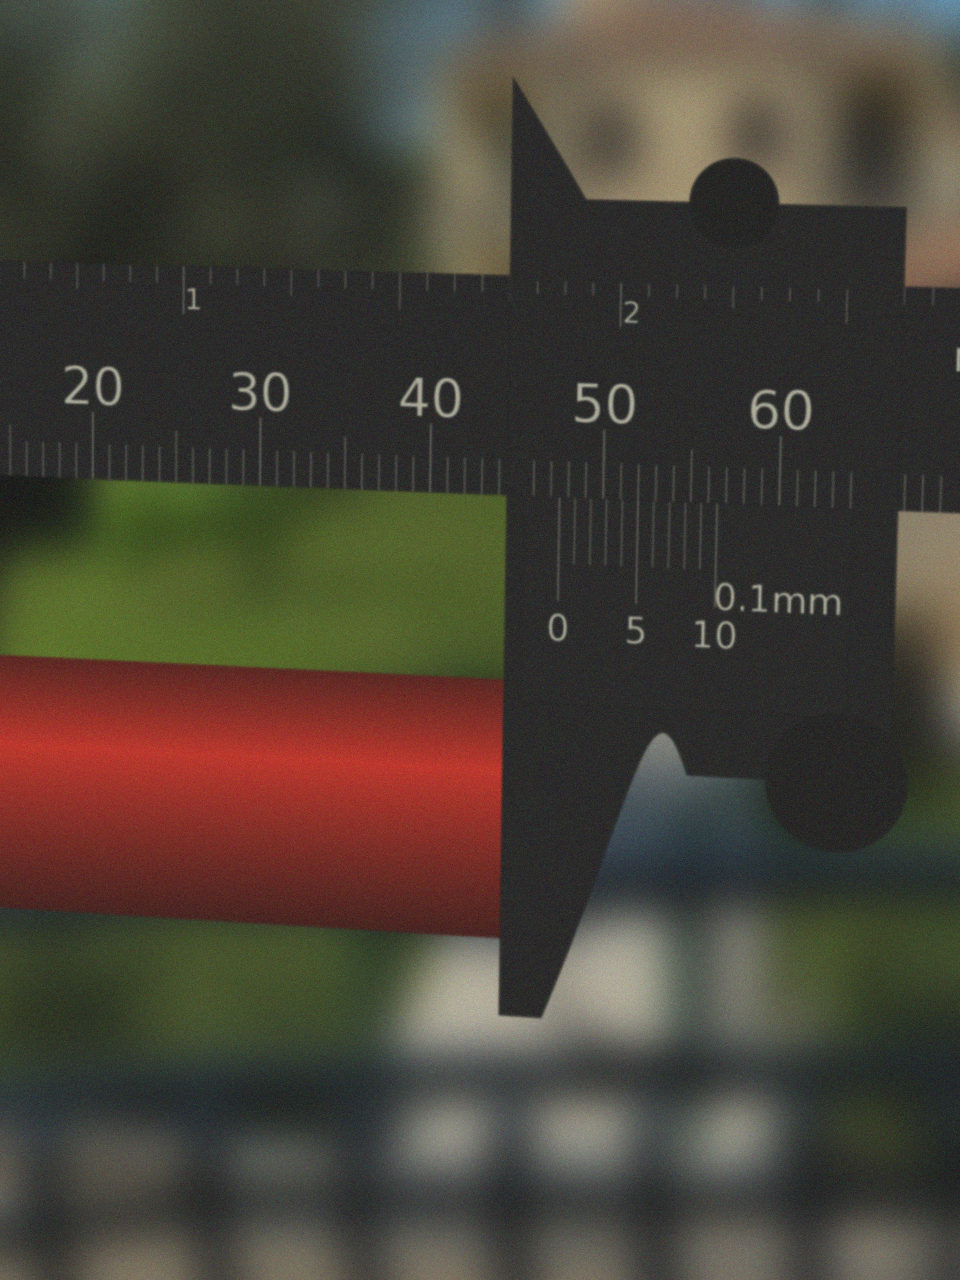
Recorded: 47.5 mm
